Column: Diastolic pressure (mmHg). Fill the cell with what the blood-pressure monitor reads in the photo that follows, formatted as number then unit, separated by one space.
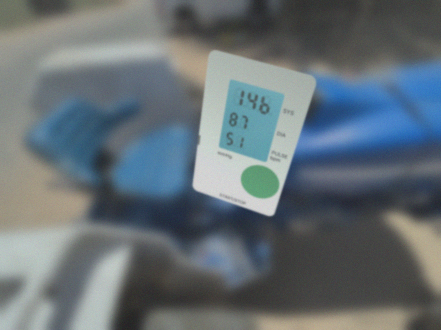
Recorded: 87 mmHg
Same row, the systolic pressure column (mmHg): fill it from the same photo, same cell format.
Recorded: 146 mmHg
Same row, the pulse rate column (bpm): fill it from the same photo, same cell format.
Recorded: 51 bpm
